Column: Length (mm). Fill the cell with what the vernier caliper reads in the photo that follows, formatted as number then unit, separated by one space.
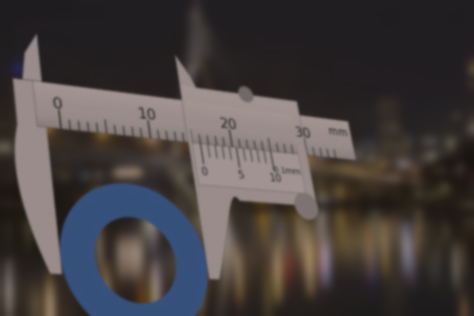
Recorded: 16.0 mm
